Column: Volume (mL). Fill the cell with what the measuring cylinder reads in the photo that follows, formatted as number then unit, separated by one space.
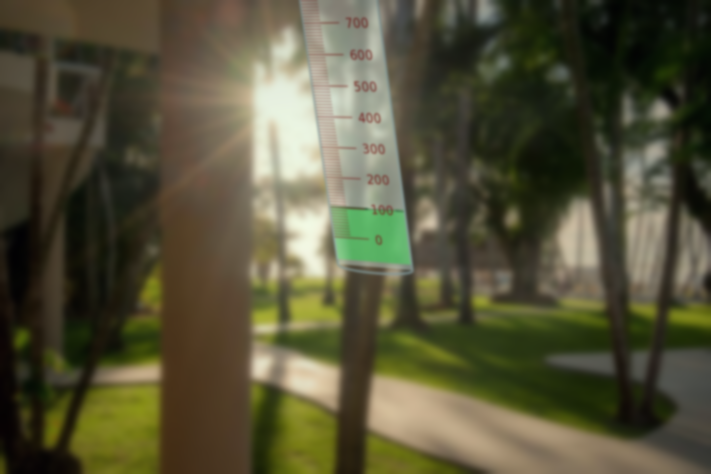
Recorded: 100 mL
